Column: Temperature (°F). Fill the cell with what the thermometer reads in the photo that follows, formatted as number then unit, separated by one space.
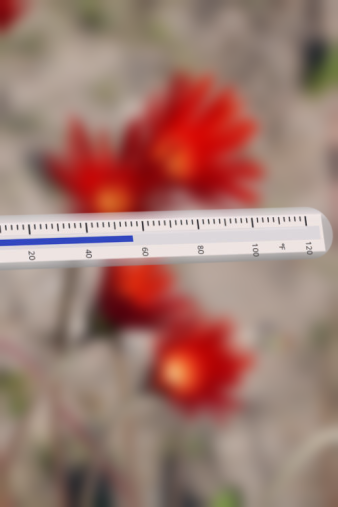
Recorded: 56 °F
